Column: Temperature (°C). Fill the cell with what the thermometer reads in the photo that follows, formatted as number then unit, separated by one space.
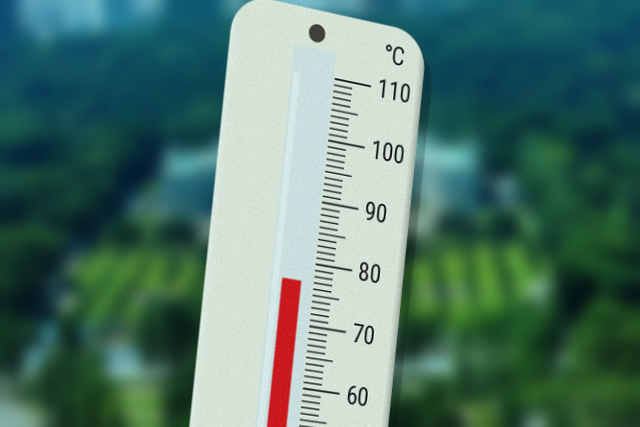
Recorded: 77 °C
